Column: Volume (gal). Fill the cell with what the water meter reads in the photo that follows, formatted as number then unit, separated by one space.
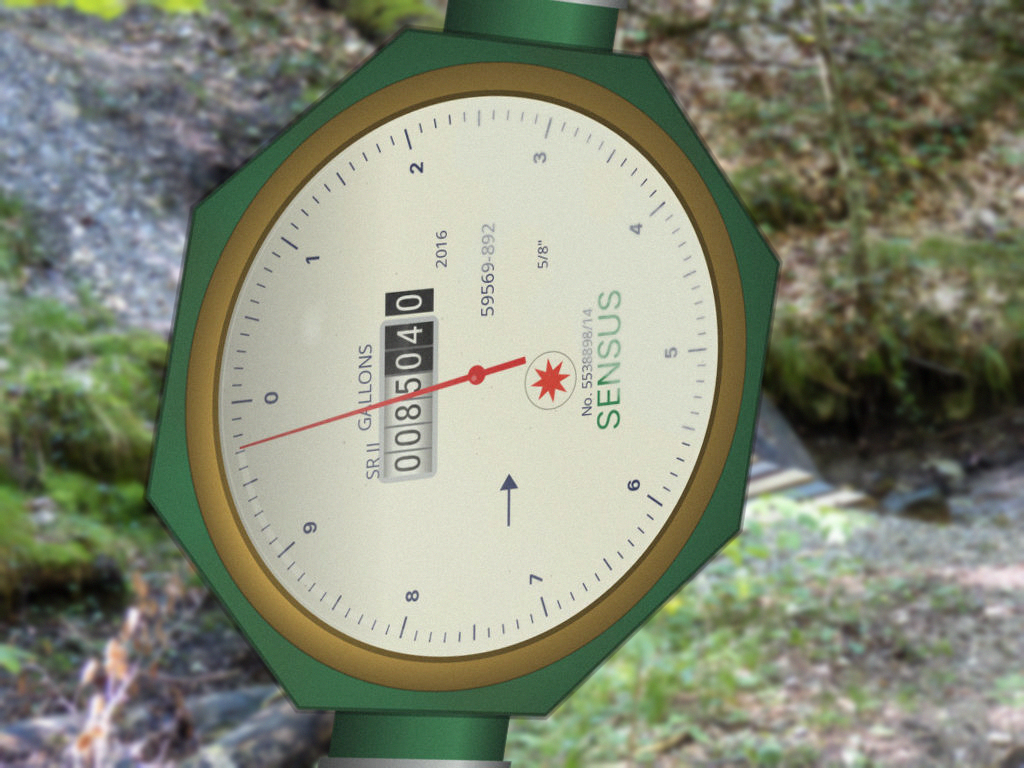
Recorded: 85039.7 gal
